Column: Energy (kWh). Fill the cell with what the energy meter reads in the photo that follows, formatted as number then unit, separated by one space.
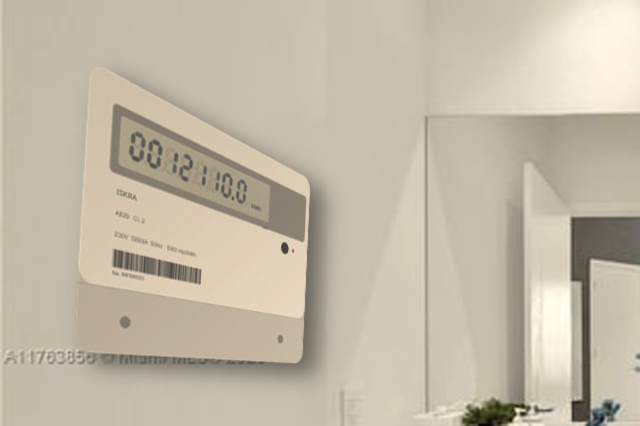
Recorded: 12110.0 kWh
